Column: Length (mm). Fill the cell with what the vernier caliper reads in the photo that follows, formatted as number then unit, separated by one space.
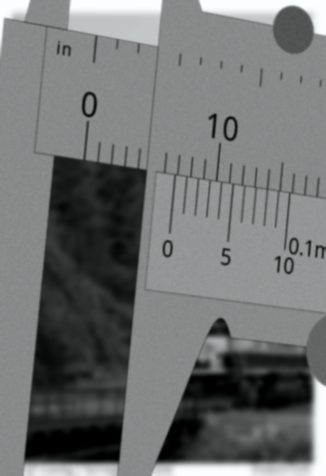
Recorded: 6.8 mm
